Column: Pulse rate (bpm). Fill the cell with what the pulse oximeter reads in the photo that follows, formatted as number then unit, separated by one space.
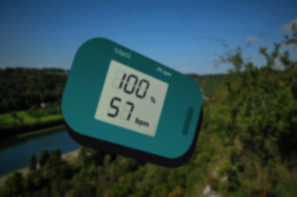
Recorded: 57 bpm
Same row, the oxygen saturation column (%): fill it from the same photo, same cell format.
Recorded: 100 %
